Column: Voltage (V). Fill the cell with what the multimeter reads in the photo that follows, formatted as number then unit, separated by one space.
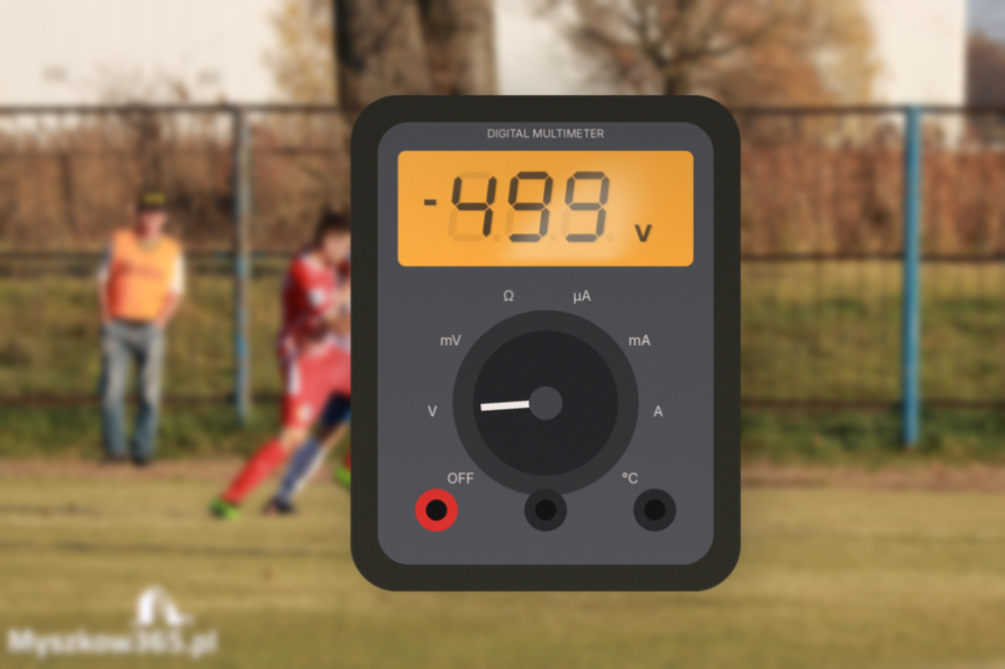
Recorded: -499 V
